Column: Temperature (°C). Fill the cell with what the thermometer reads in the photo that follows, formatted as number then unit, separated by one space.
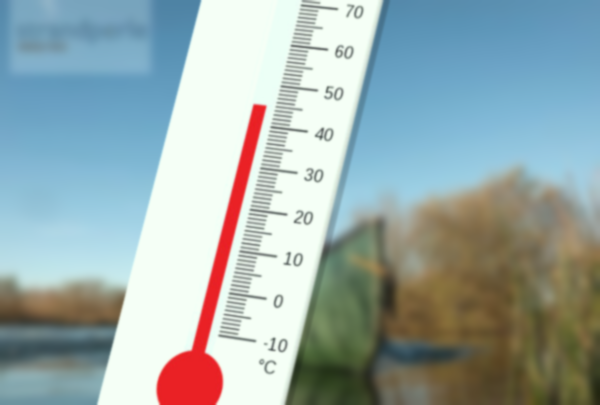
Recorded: 45 °C
